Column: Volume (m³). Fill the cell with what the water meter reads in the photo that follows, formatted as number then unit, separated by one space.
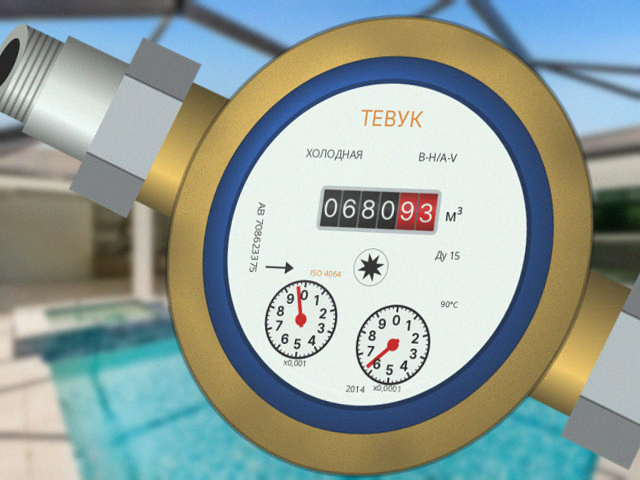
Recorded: 680.9296 m³
